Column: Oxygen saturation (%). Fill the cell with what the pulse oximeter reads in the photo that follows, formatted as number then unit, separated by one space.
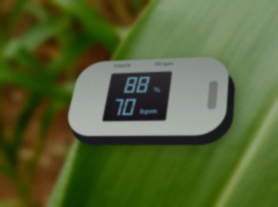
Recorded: 88 %
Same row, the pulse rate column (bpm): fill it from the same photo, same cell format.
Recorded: 70 bpm
